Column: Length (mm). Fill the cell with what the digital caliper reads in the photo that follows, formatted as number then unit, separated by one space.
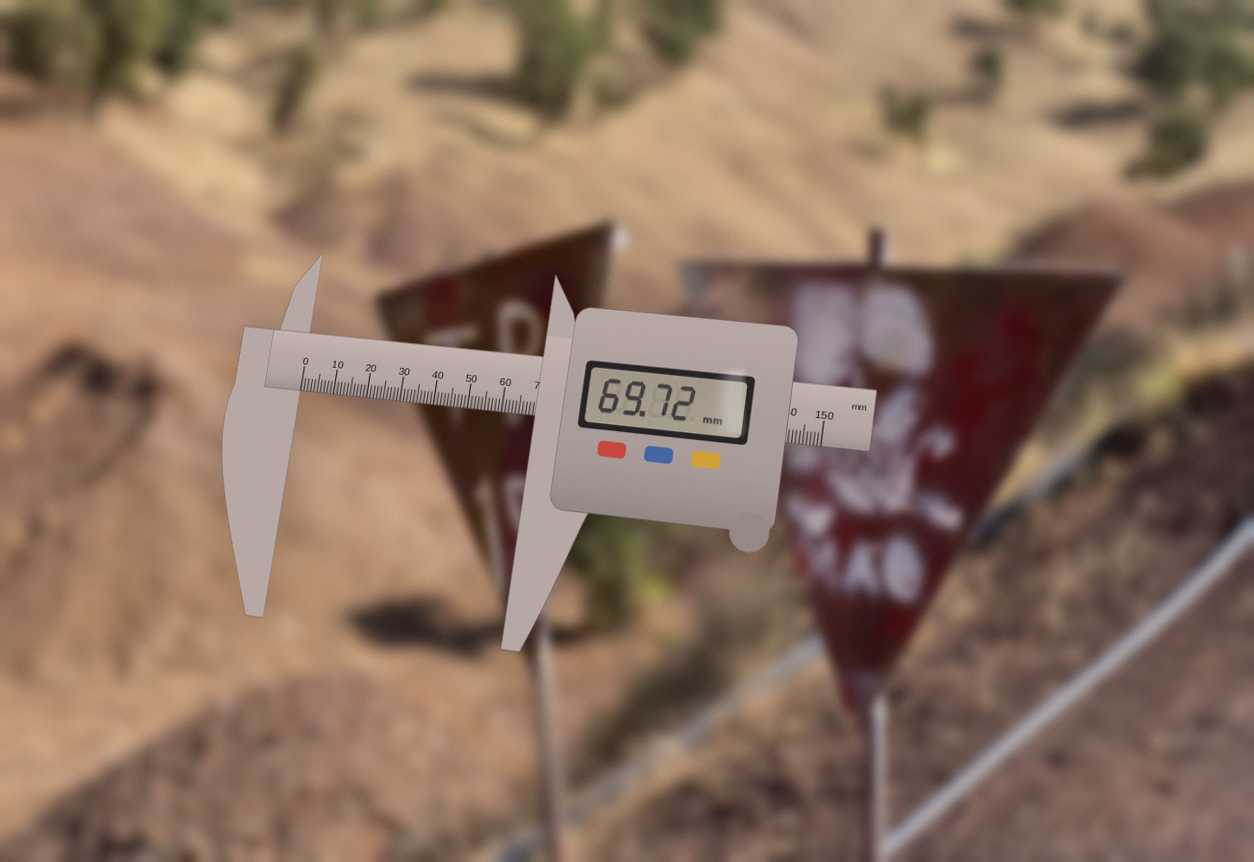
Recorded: 69.72 mm
